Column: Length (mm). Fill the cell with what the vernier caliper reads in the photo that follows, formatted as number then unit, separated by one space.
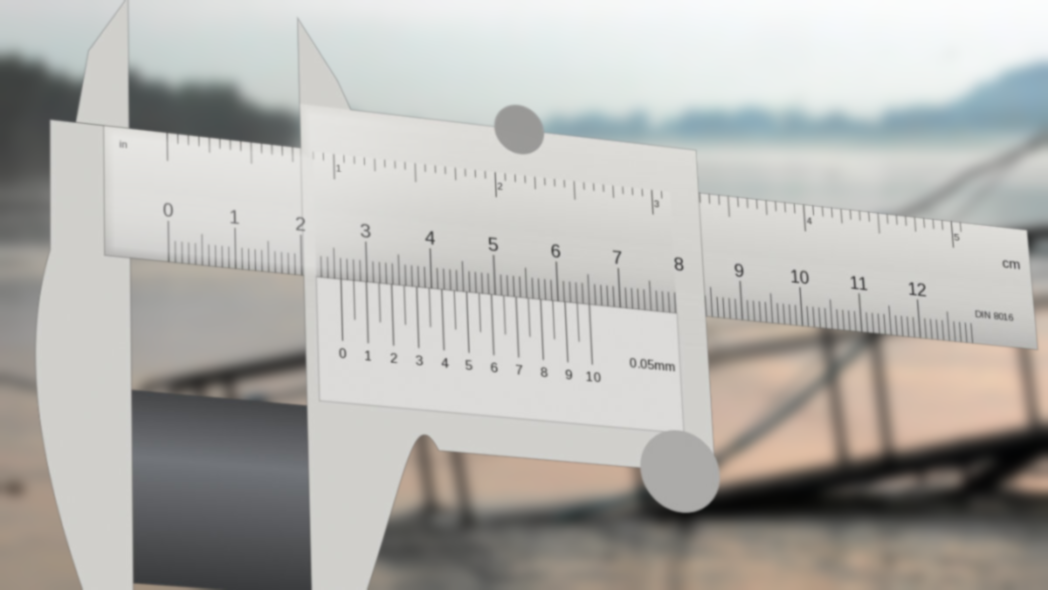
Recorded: 26.0 mm
